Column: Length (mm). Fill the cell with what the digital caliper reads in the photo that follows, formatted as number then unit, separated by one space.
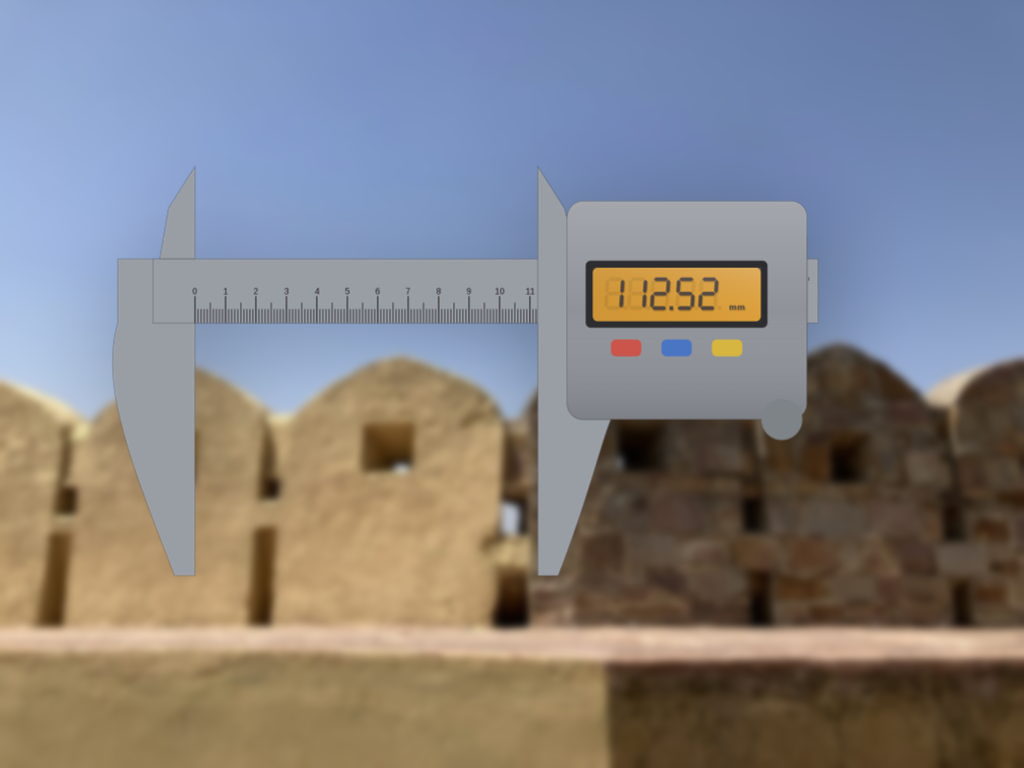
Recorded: 112.52 mm
